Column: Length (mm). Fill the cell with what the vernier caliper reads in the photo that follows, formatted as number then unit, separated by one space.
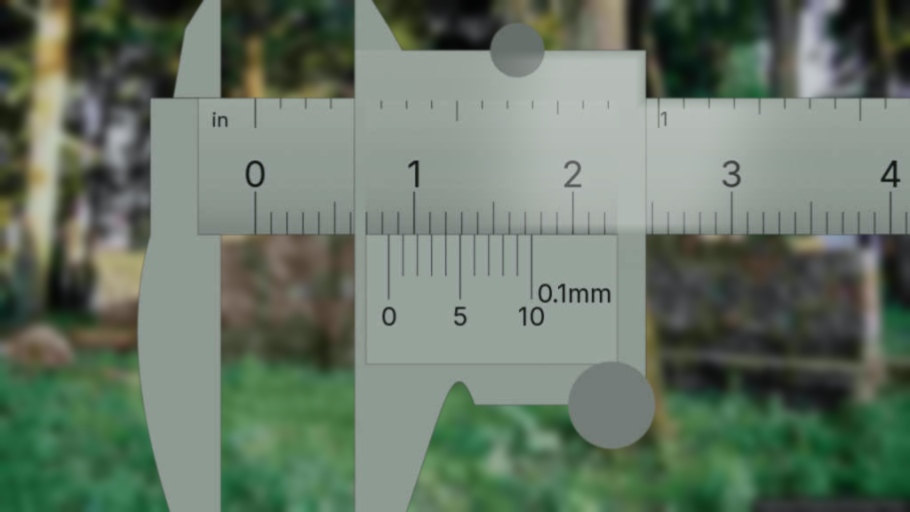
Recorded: 8.4 mm
